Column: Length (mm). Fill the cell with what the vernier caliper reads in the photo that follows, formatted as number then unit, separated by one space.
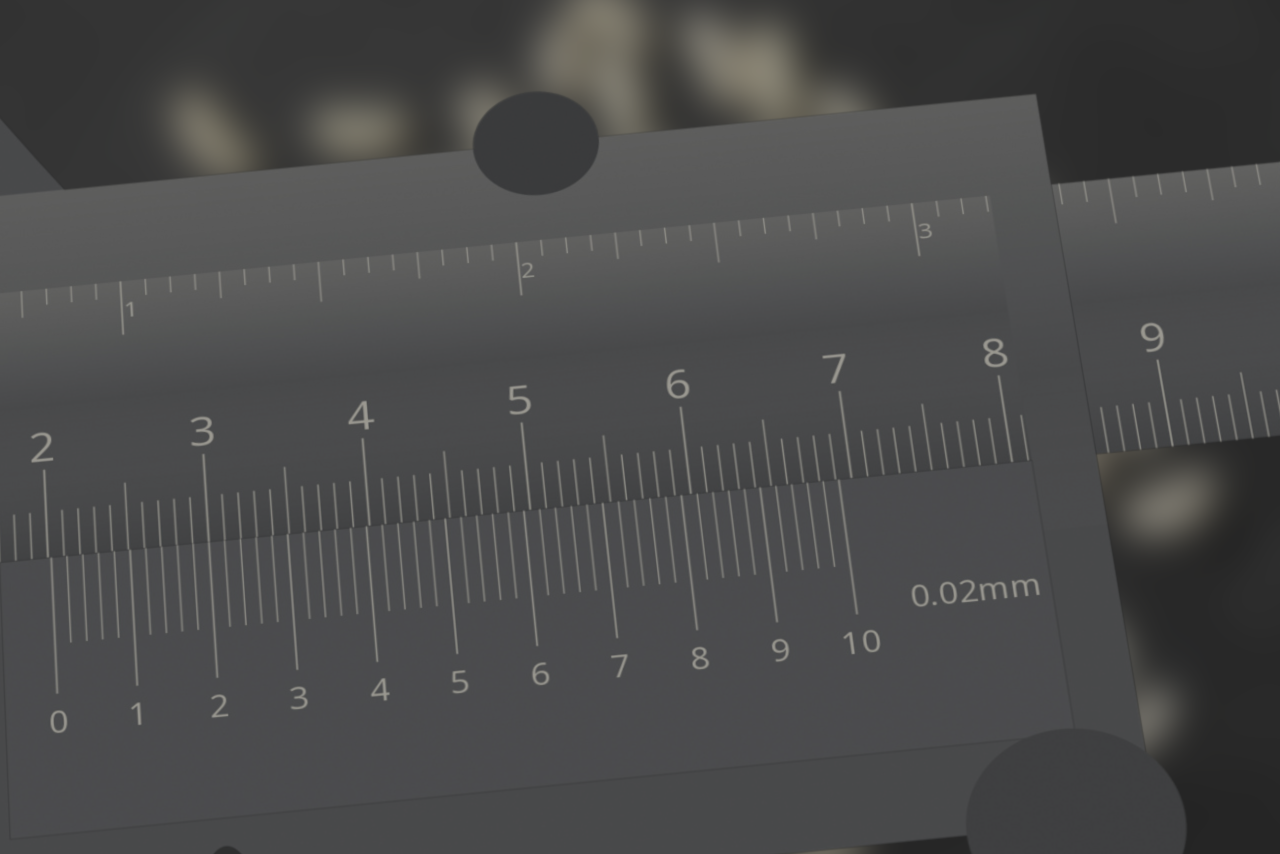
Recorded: 20.2 mm
